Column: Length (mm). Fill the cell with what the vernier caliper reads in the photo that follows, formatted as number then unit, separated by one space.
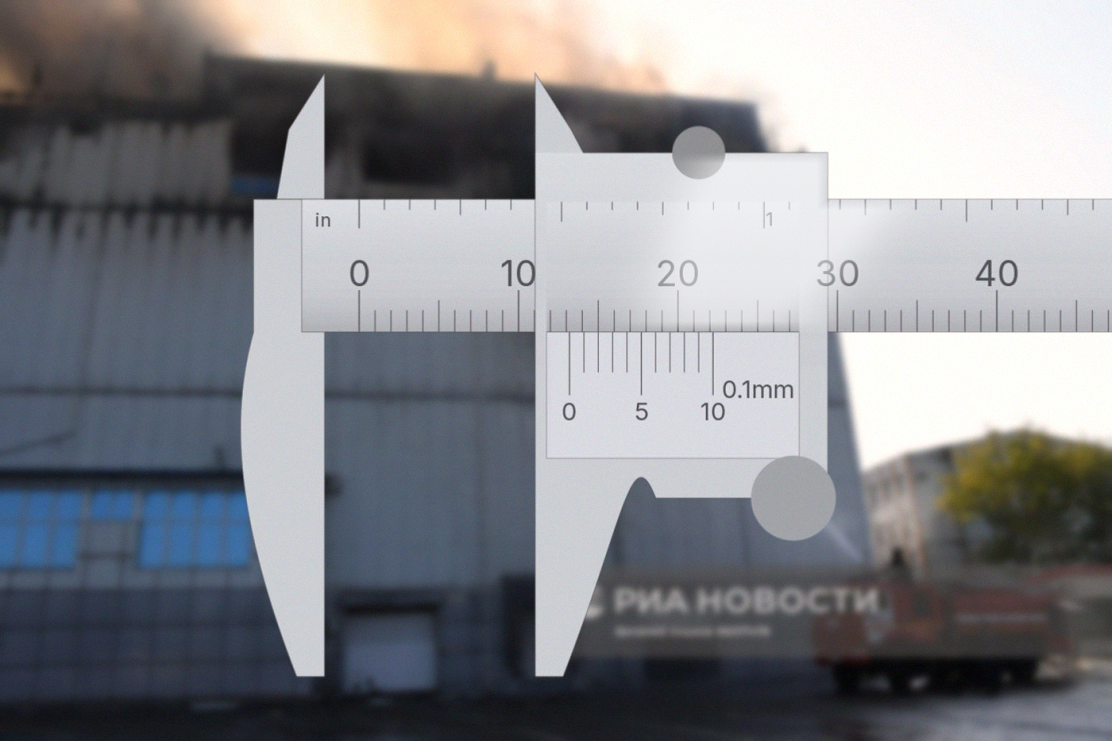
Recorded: 13.2 mm
